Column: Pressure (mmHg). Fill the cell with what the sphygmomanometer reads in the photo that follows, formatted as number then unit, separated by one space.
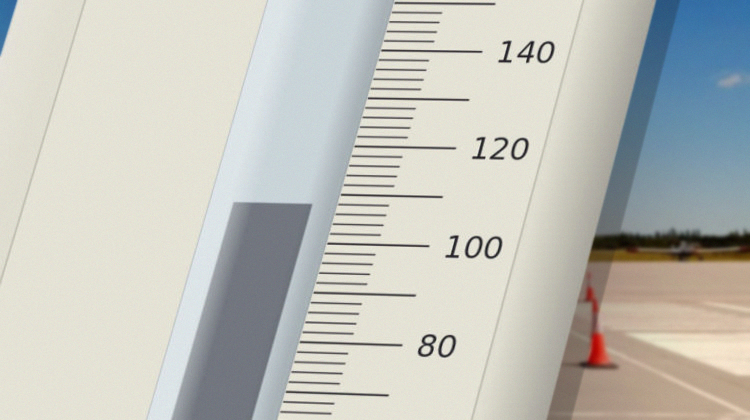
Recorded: 108 mmHg
